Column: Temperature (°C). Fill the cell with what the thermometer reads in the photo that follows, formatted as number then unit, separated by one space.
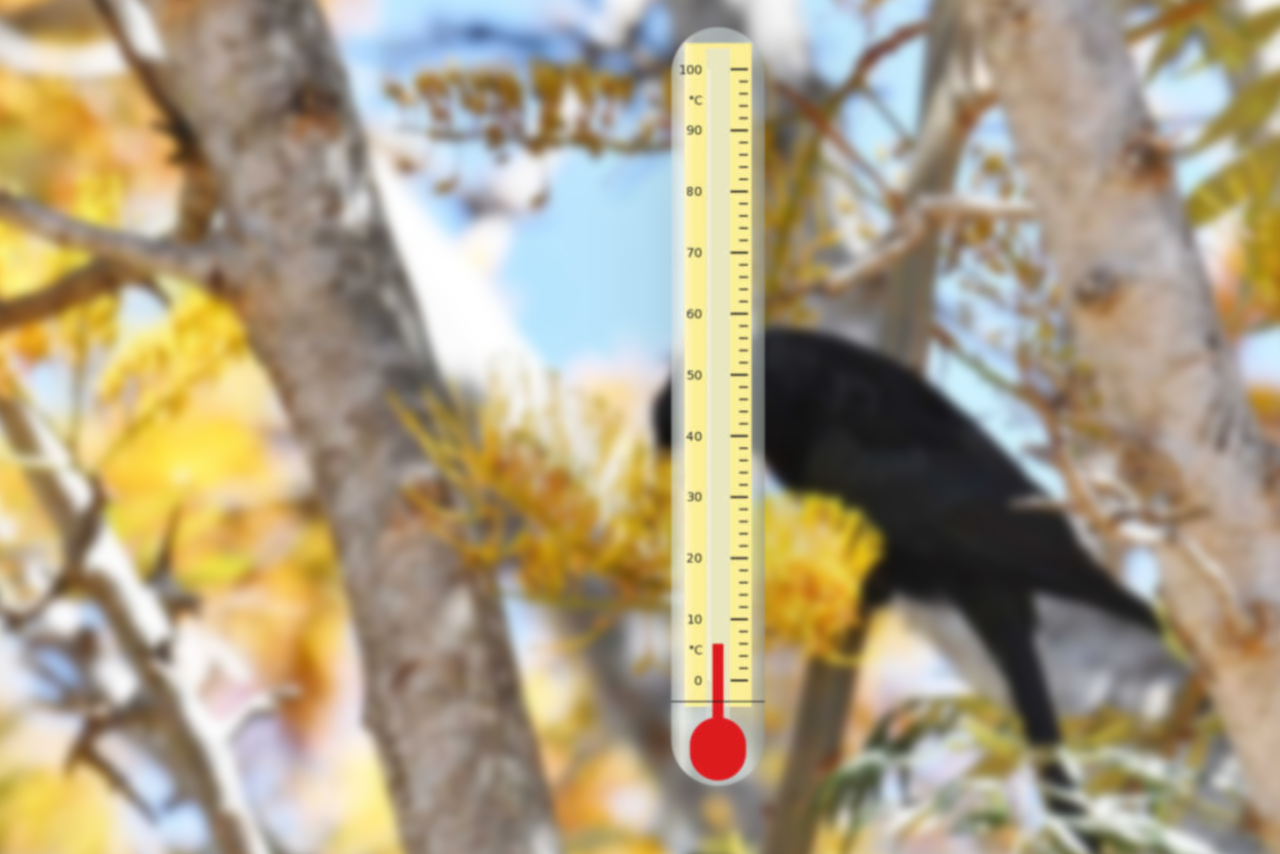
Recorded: 6 °C
